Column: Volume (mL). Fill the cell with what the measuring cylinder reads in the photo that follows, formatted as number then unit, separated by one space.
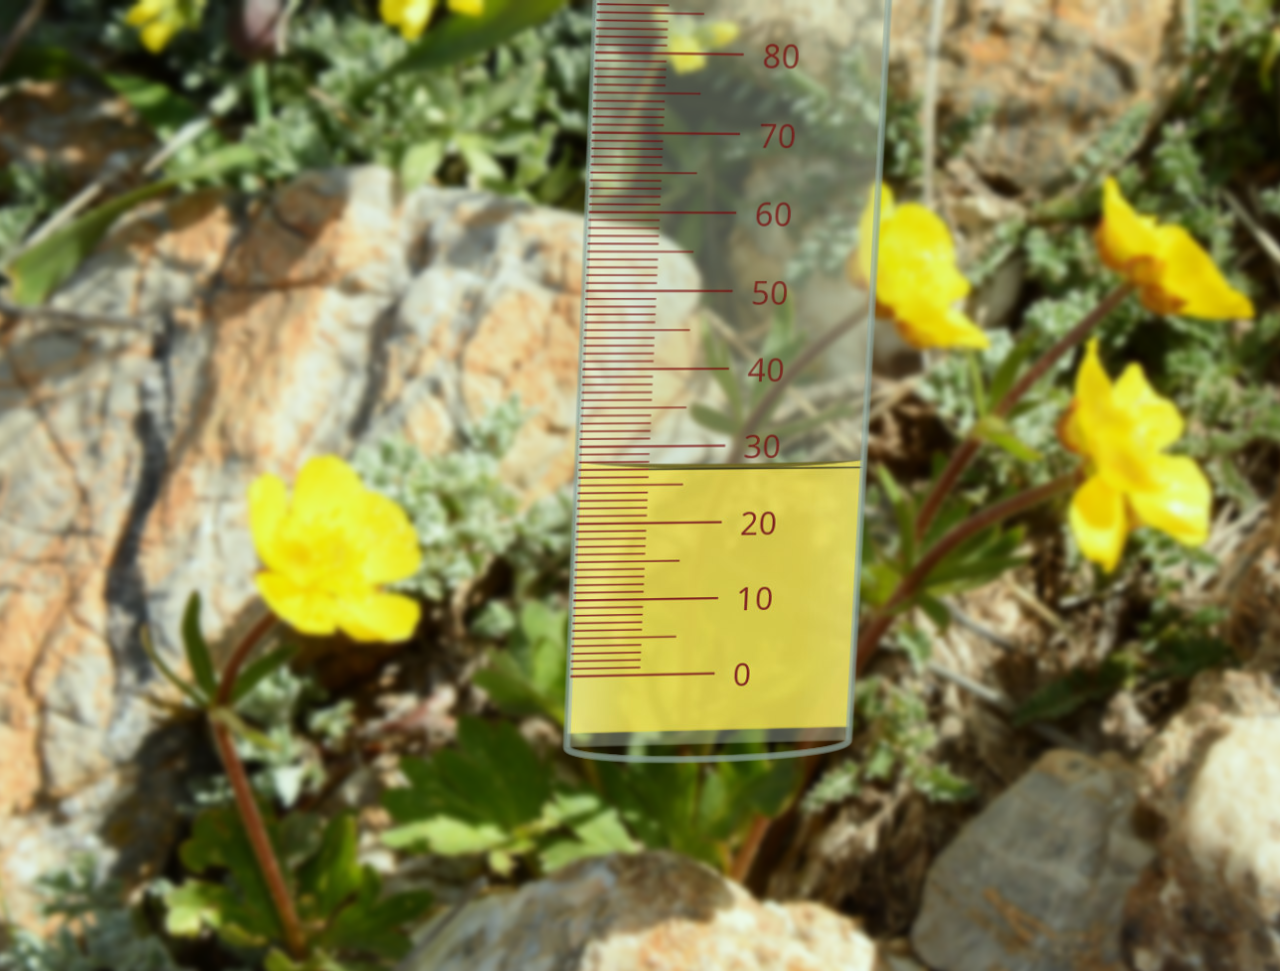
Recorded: 27 mL
